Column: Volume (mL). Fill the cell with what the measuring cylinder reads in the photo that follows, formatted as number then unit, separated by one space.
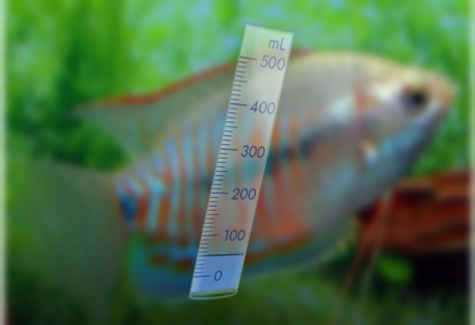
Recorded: 50 mL
